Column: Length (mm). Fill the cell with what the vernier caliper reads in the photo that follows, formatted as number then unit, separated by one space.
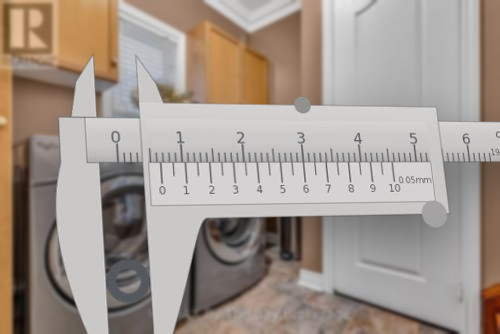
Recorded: 6.6 mm
